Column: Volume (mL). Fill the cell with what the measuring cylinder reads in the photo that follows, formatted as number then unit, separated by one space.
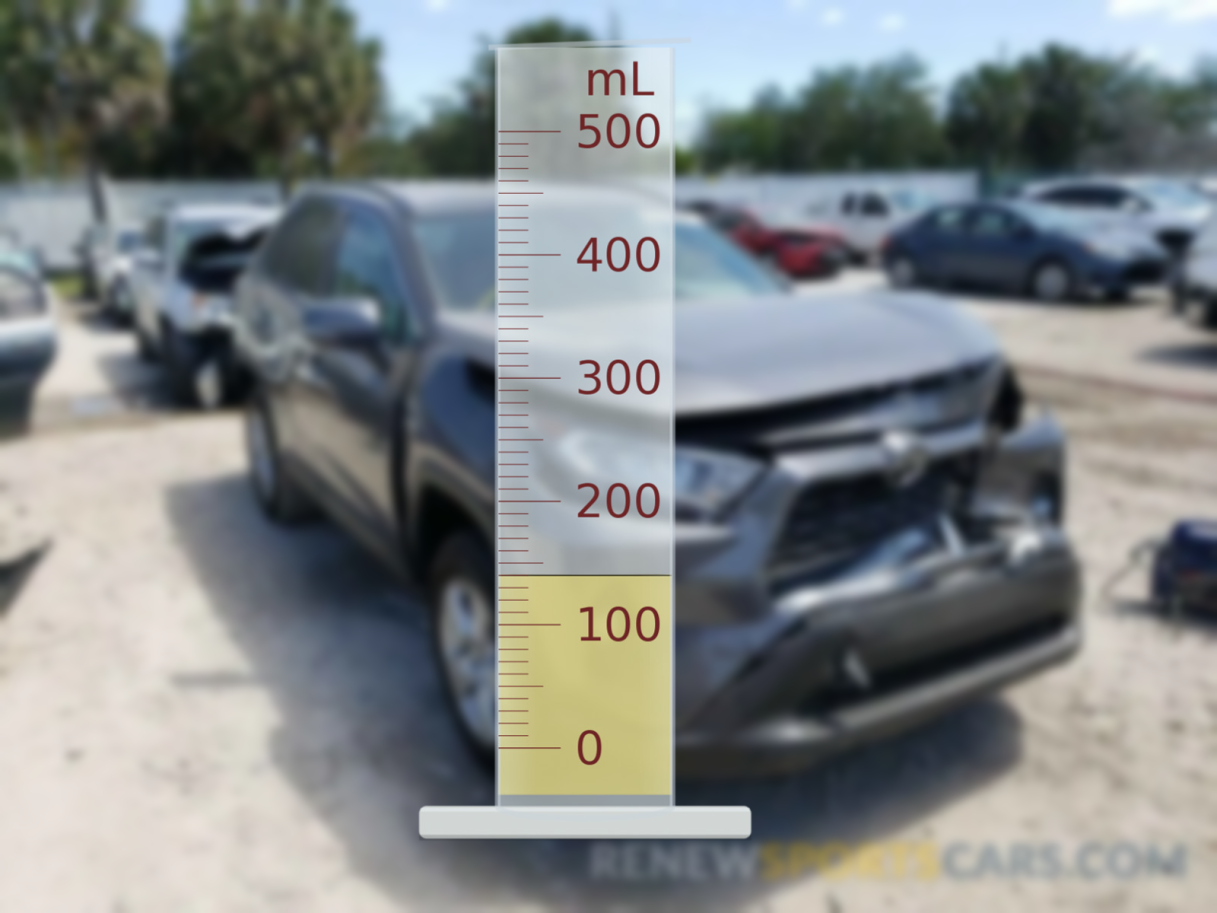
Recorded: 140 mL
